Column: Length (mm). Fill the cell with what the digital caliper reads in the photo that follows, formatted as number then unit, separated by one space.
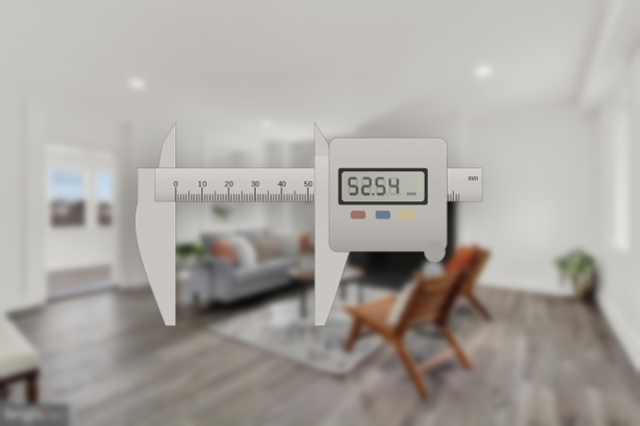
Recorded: 52.54 mm
